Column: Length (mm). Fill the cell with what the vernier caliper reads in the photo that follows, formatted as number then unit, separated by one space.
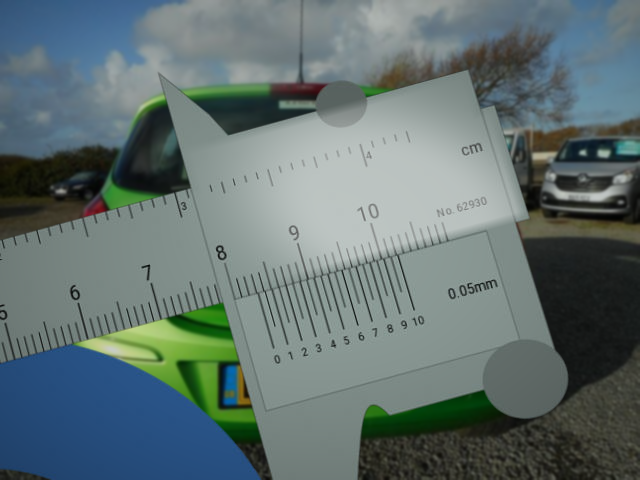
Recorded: 83.2 mm
